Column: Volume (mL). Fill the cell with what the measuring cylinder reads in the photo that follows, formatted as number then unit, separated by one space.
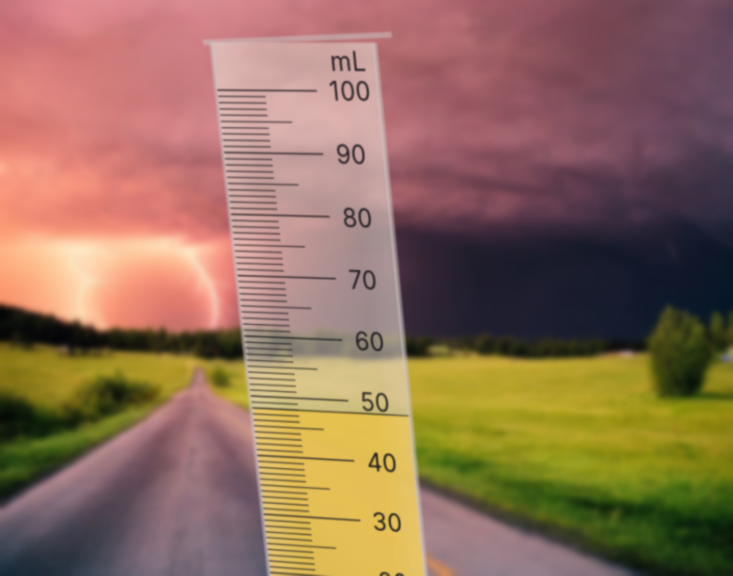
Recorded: 48 mL
